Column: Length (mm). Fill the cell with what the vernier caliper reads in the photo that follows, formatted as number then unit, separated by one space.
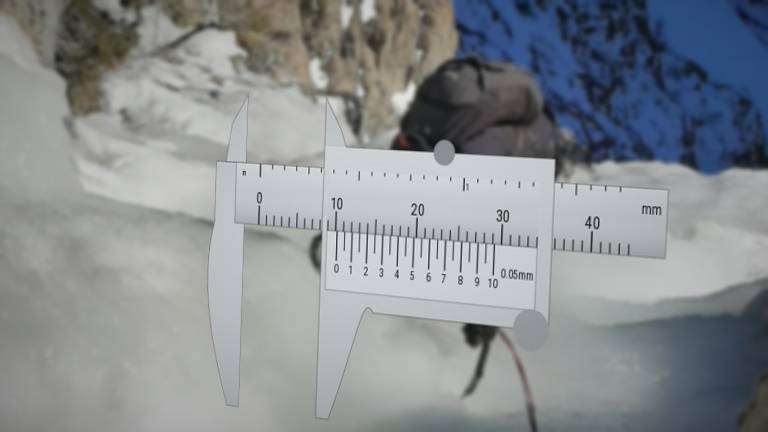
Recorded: 10.2 mm
